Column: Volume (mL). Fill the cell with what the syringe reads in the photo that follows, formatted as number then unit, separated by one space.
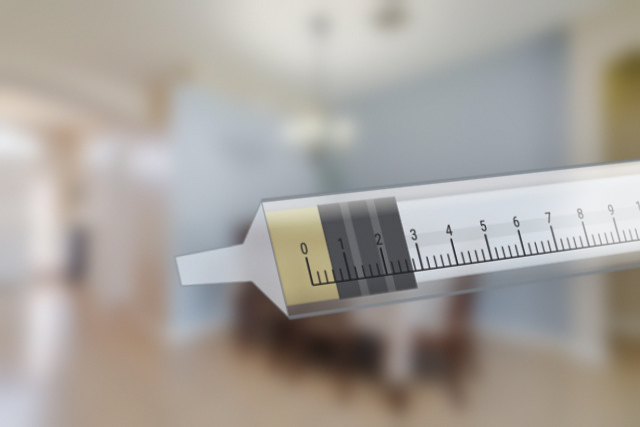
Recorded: 0.6 mL
